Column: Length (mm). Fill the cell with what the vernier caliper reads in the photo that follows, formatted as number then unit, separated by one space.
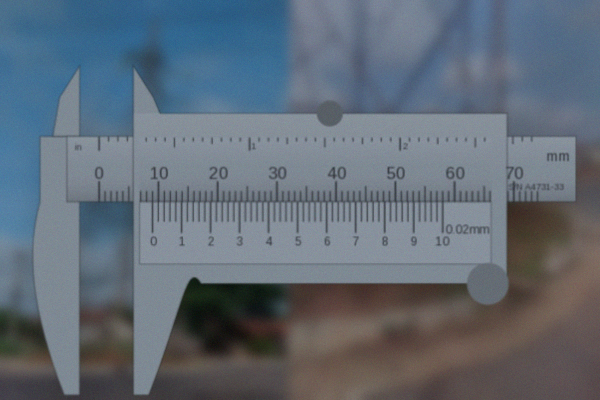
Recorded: 9.0 mm
